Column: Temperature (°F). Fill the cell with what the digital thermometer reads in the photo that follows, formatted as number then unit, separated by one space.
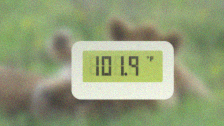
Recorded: 101.9 °F
